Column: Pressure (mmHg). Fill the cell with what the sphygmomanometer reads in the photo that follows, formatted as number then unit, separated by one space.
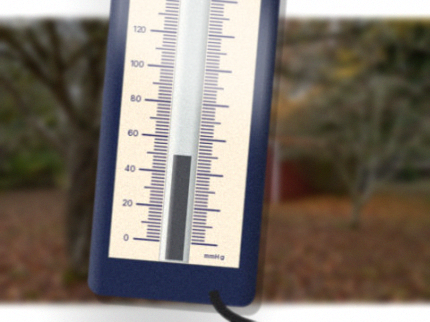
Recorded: 50 mmHg
